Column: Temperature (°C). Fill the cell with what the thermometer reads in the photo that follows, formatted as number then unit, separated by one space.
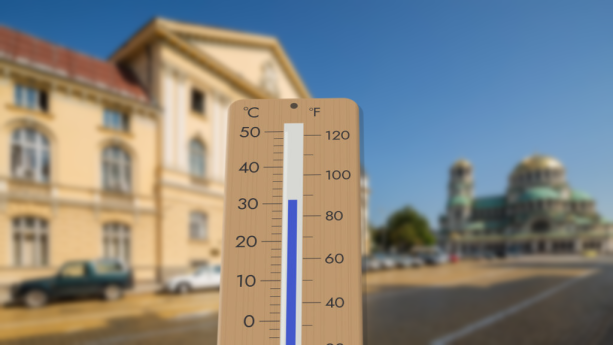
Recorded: 31 °C
